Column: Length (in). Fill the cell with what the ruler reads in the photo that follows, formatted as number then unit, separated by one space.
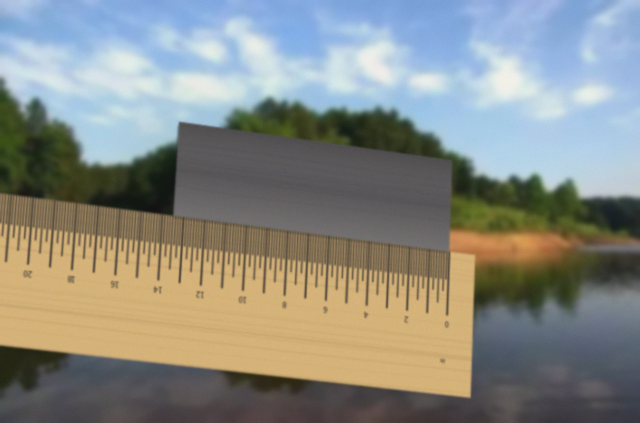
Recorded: 13.5 in
